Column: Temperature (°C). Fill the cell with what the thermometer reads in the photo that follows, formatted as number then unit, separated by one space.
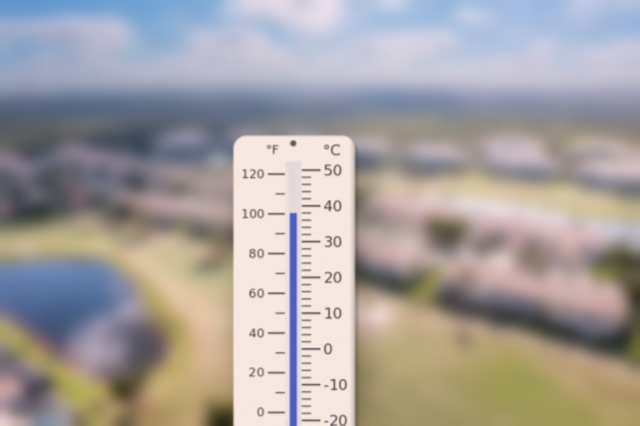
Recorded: 38 °C
